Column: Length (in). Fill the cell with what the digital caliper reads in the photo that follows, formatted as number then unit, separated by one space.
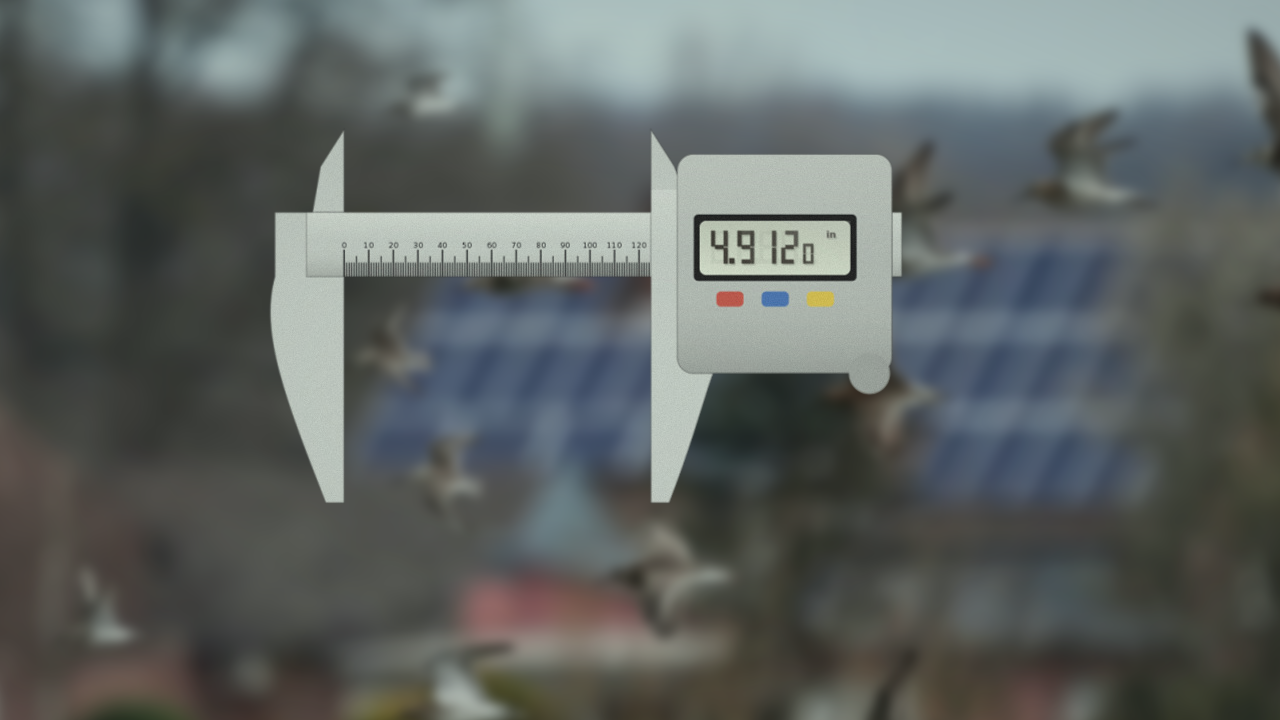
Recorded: 4.9120 in
